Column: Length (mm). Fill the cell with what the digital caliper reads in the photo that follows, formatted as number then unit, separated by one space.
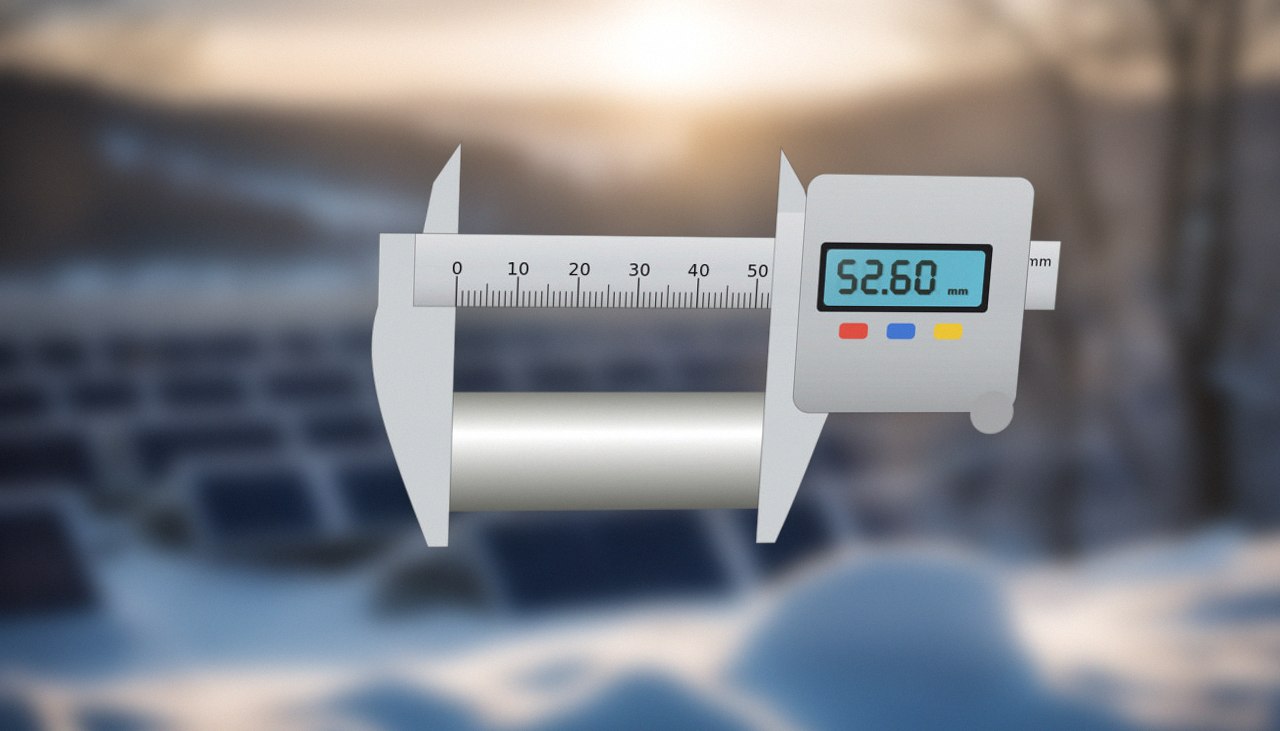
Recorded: 52.60 mm
